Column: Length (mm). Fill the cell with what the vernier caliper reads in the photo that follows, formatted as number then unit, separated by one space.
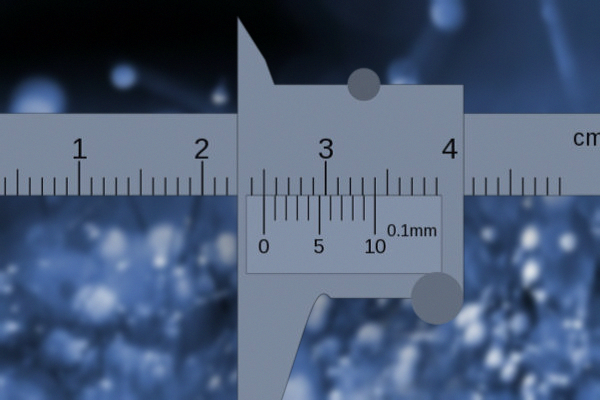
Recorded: 25.0 mm
